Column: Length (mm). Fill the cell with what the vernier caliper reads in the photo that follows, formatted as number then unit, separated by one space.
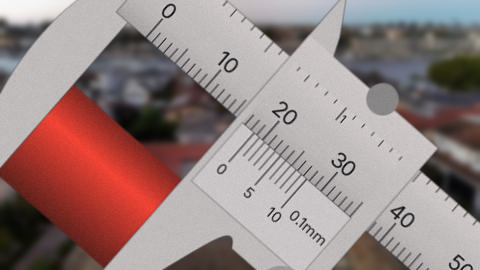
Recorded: 18.6 mm
